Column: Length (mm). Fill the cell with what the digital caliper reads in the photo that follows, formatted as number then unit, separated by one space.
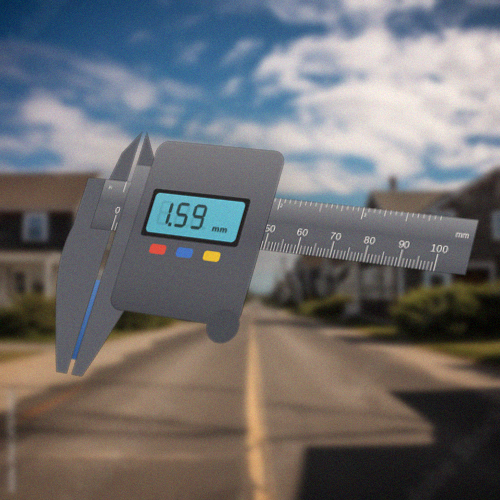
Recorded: 1.59 mm
